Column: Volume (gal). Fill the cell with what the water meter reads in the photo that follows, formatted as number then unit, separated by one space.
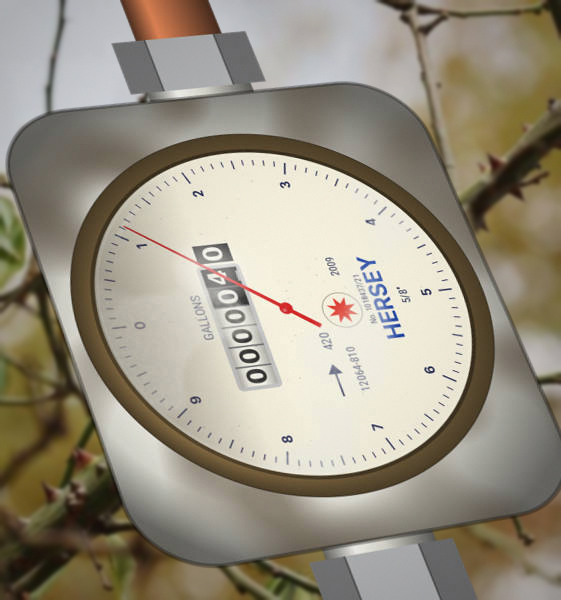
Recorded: 41.1 gal
